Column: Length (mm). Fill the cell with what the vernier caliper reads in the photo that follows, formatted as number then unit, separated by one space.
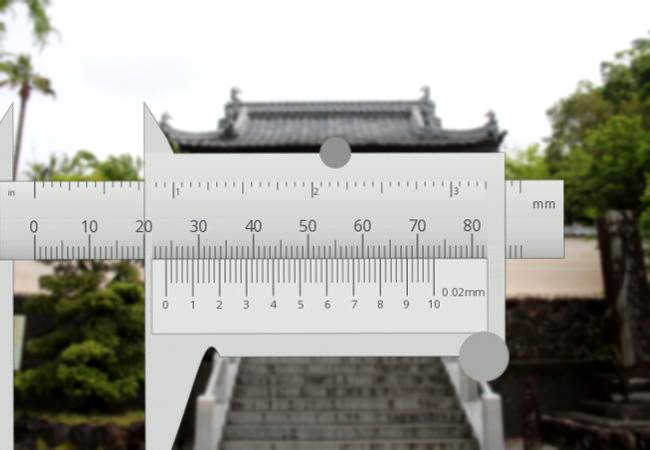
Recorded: 24.0 mm
